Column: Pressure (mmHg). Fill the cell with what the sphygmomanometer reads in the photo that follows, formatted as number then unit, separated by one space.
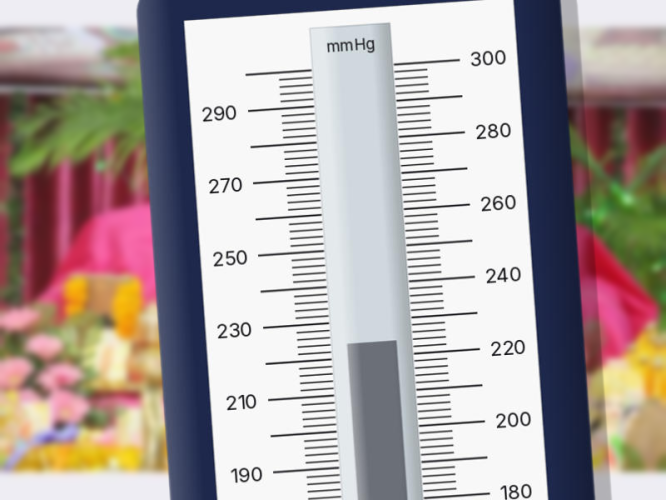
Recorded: 224 mmHg
